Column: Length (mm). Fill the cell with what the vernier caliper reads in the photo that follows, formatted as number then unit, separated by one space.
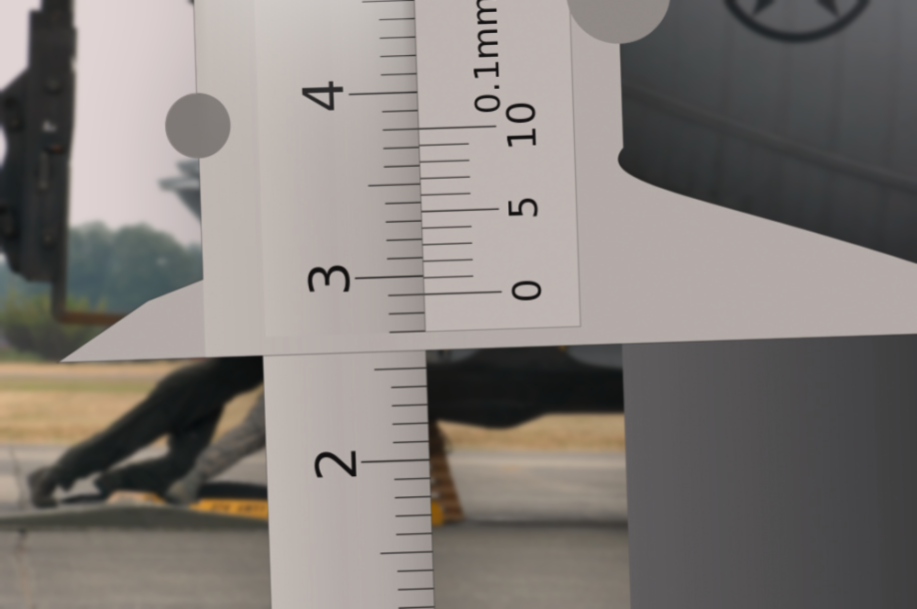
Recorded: 29.0 mm
